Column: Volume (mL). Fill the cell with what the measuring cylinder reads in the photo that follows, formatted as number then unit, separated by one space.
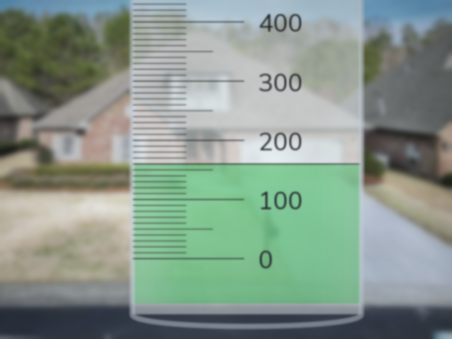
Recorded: 160 mL
